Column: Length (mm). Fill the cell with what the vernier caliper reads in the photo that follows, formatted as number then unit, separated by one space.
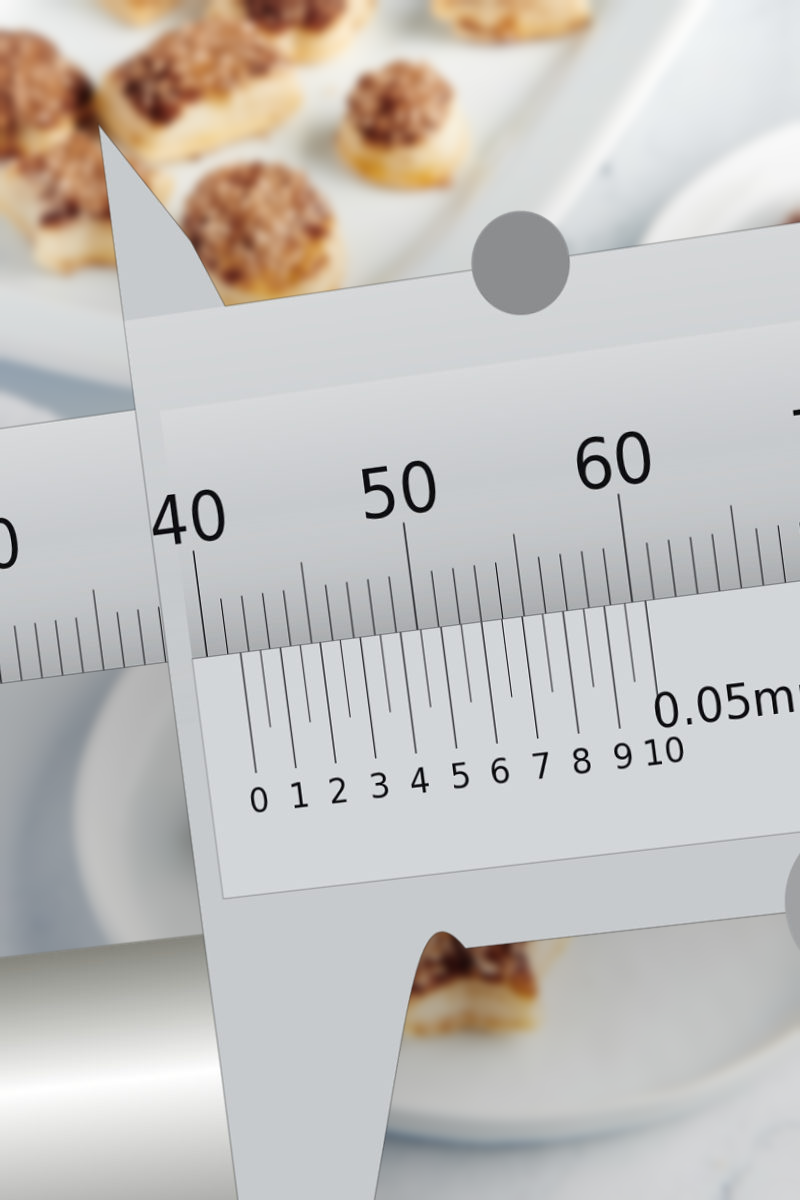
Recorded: 41.6 mm
